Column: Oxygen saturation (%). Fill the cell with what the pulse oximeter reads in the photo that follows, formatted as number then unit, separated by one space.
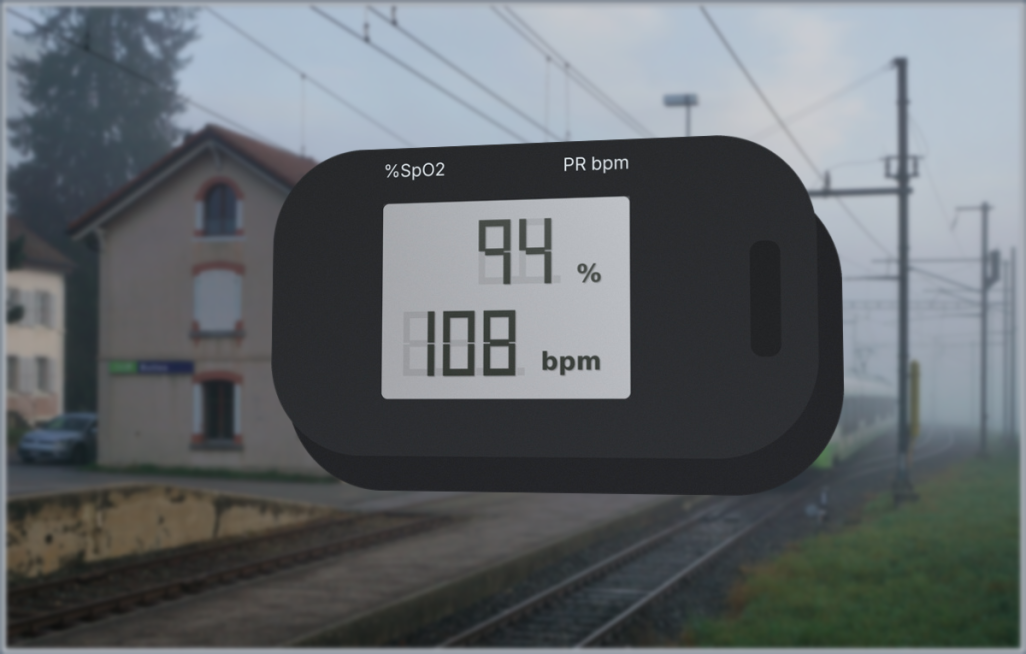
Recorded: 94 %
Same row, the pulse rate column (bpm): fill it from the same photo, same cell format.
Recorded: 108 bpm
